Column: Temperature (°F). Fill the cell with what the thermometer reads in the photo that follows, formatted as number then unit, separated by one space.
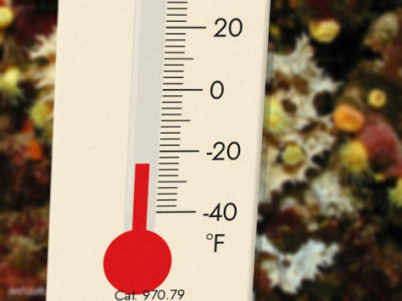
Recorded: -24 °F
